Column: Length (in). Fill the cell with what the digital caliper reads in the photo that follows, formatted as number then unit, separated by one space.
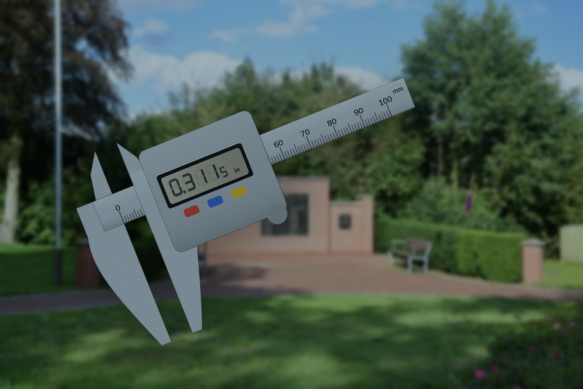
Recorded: 0.3115 in
